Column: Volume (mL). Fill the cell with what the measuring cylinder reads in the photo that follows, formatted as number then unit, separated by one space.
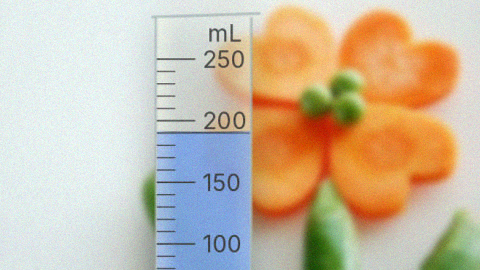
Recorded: 190 mL
